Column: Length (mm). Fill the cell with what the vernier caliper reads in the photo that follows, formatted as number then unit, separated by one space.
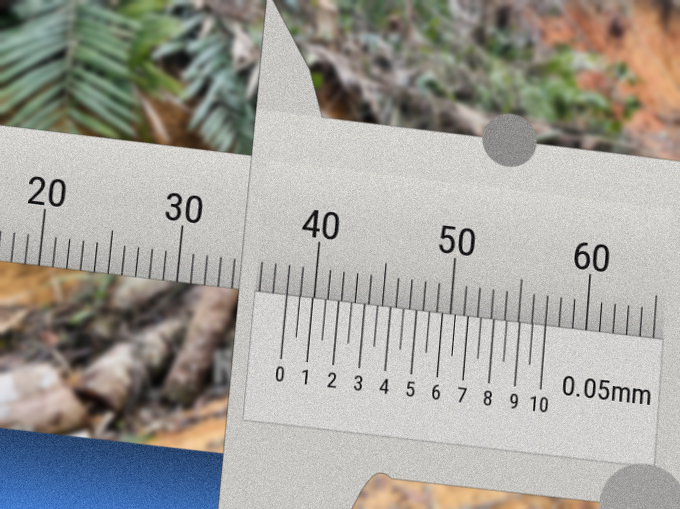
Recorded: 38.0 mm
